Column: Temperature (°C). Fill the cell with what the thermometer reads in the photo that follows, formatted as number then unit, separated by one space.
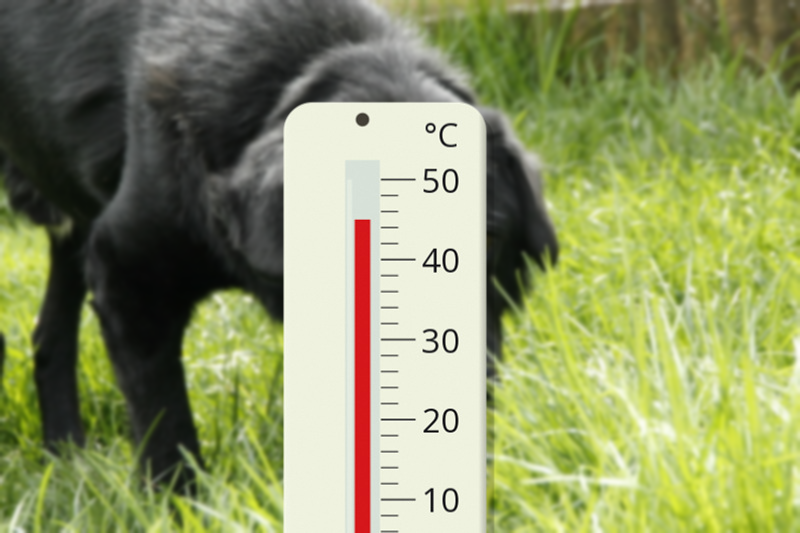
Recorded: 45 °C
